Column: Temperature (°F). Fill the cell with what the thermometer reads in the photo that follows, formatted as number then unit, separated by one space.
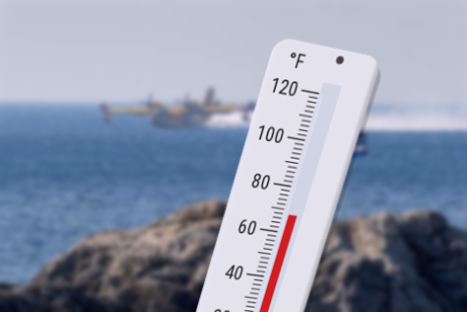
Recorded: 68 °F
